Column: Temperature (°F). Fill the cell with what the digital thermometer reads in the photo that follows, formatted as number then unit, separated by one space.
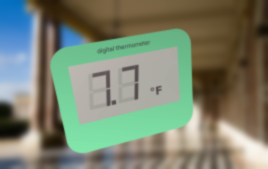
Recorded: 7.7 °F
